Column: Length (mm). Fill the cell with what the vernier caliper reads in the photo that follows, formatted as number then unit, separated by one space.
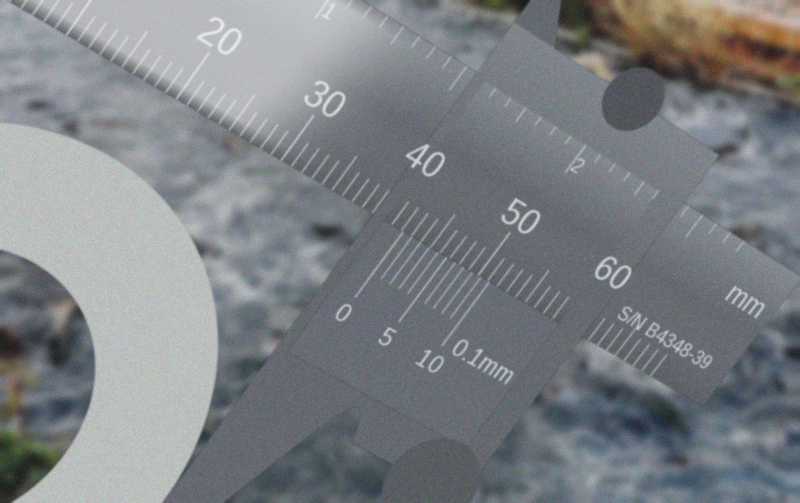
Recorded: 42.2 mm
